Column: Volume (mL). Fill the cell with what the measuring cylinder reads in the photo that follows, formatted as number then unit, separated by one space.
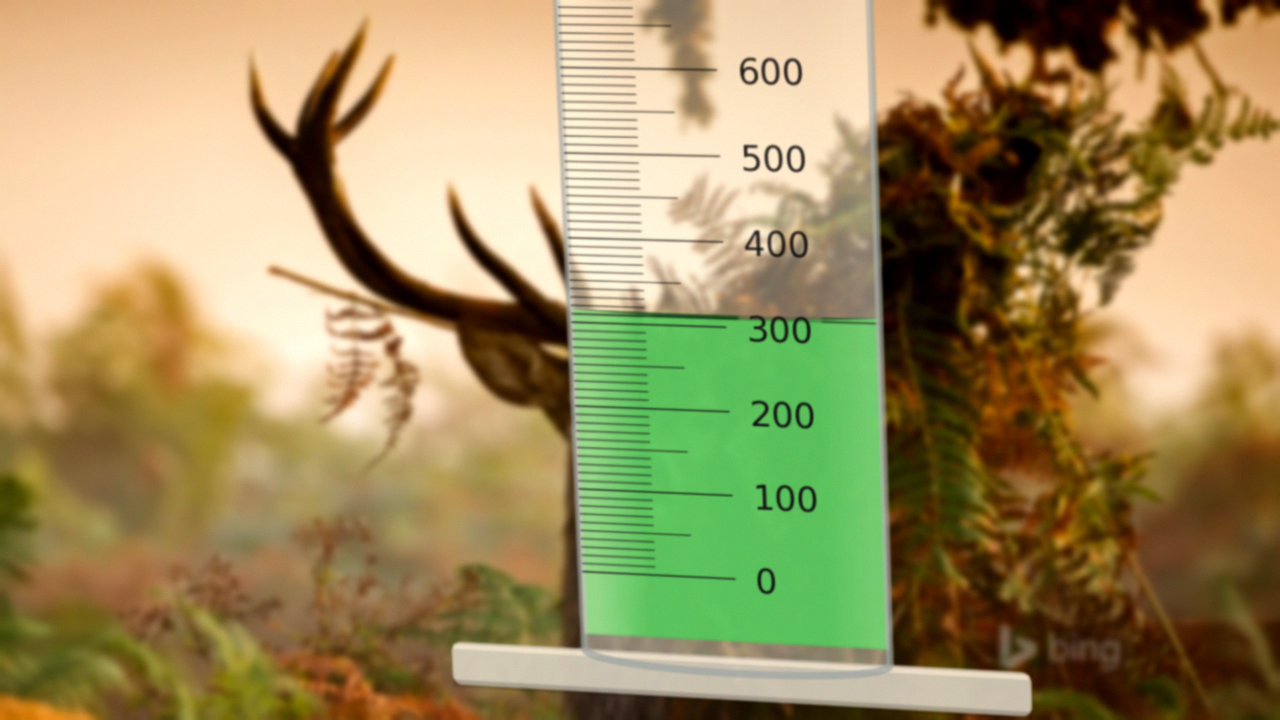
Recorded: 310 mL
